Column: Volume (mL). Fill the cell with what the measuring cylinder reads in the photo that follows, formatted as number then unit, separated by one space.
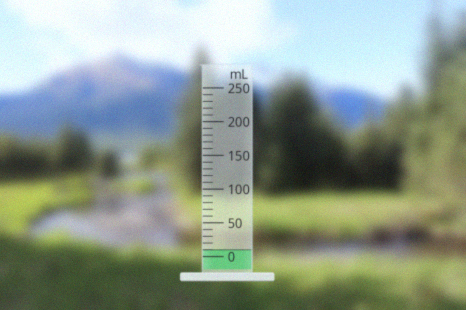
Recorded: 10 mL
